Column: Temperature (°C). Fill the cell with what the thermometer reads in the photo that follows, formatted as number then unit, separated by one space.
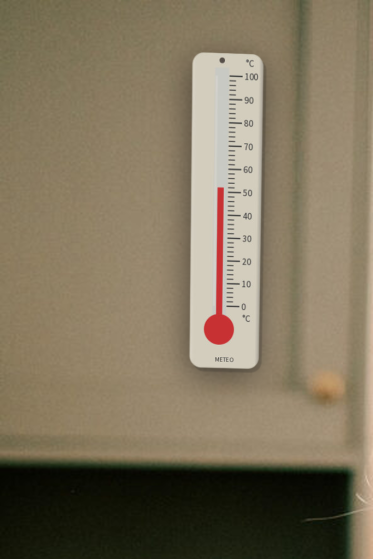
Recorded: 52 °C
